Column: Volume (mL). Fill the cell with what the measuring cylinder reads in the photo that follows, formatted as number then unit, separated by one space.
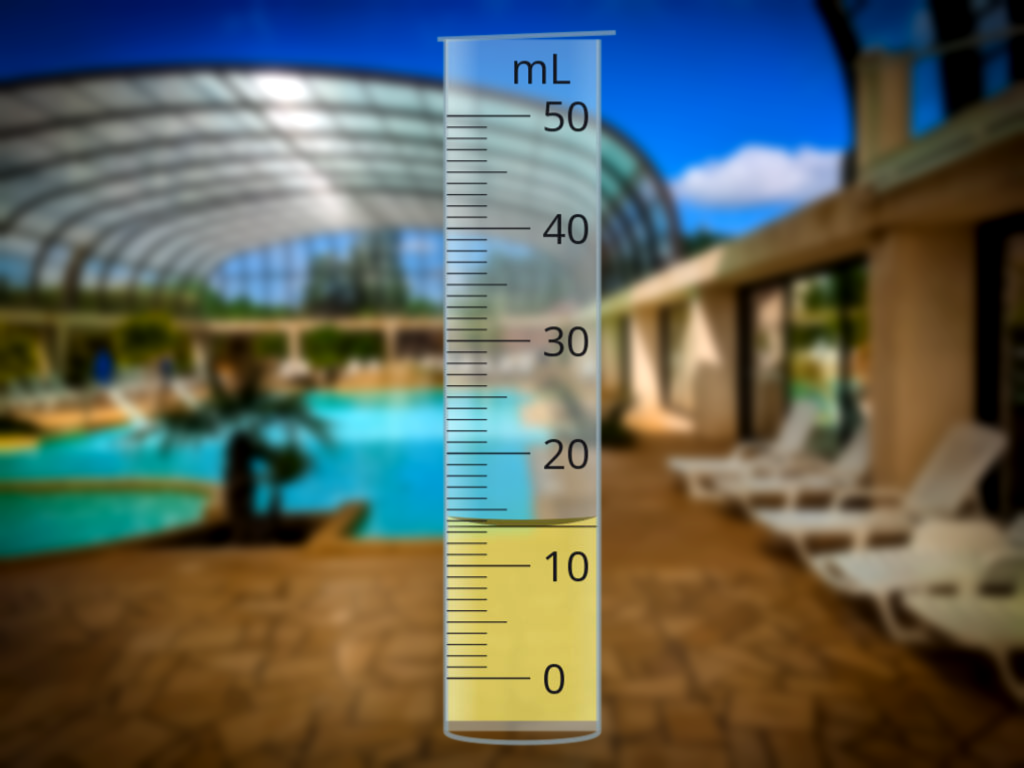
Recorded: 13.5 mL
